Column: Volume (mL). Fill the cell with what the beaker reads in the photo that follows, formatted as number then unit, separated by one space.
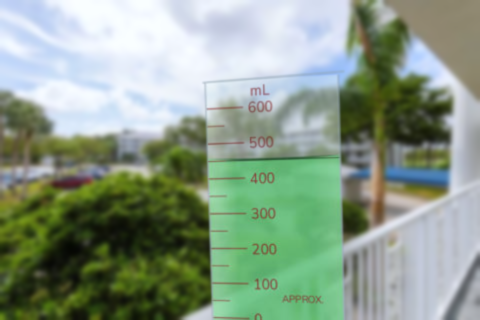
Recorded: 450 mL
